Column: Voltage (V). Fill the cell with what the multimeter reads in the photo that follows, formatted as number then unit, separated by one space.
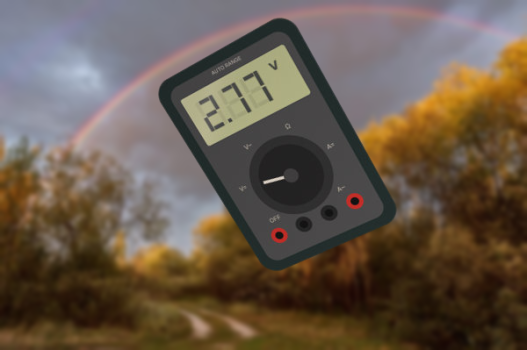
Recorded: 2.77 V
